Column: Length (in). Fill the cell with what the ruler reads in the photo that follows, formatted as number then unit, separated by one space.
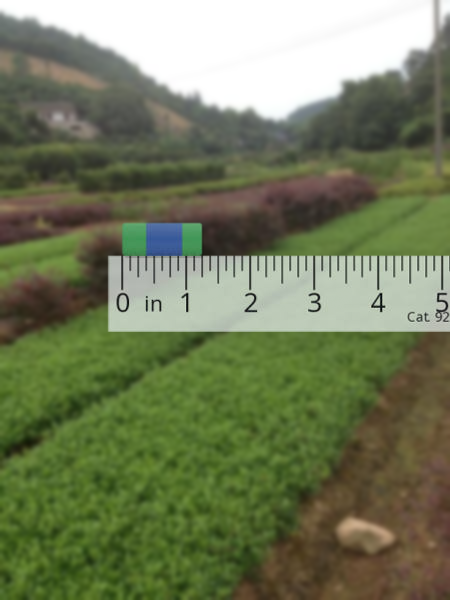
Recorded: 1.25 in
